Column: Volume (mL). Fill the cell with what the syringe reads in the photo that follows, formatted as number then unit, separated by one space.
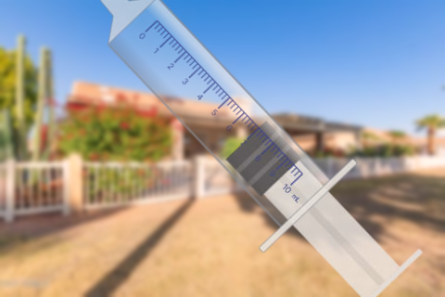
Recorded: 7 mL
